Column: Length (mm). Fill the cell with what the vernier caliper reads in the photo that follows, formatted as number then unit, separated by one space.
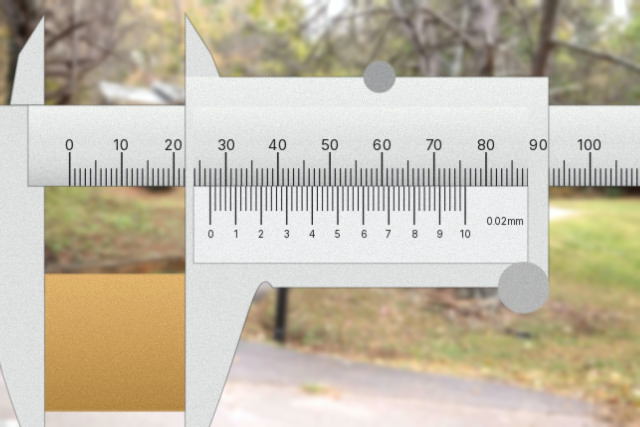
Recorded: 27.0 mm
